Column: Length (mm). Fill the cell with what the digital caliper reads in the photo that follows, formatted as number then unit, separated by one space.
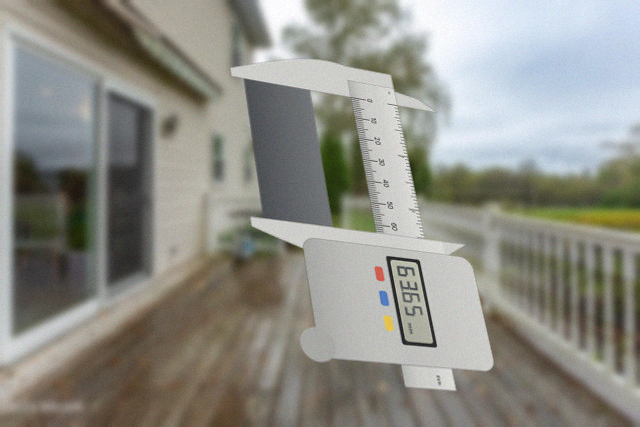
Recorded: 63.65 mm
